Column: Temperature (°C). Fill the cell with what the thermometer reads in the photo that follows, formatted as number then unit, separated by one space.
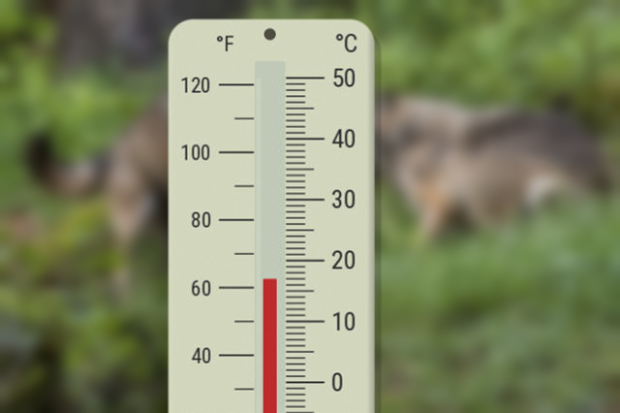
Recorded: 17 °C
